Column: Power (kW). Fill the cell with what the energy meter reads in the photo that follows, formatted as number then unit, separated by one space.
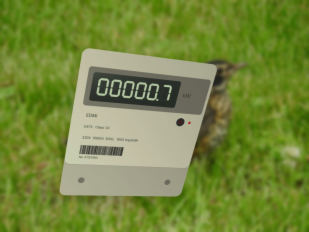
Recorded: 0.7 kW
